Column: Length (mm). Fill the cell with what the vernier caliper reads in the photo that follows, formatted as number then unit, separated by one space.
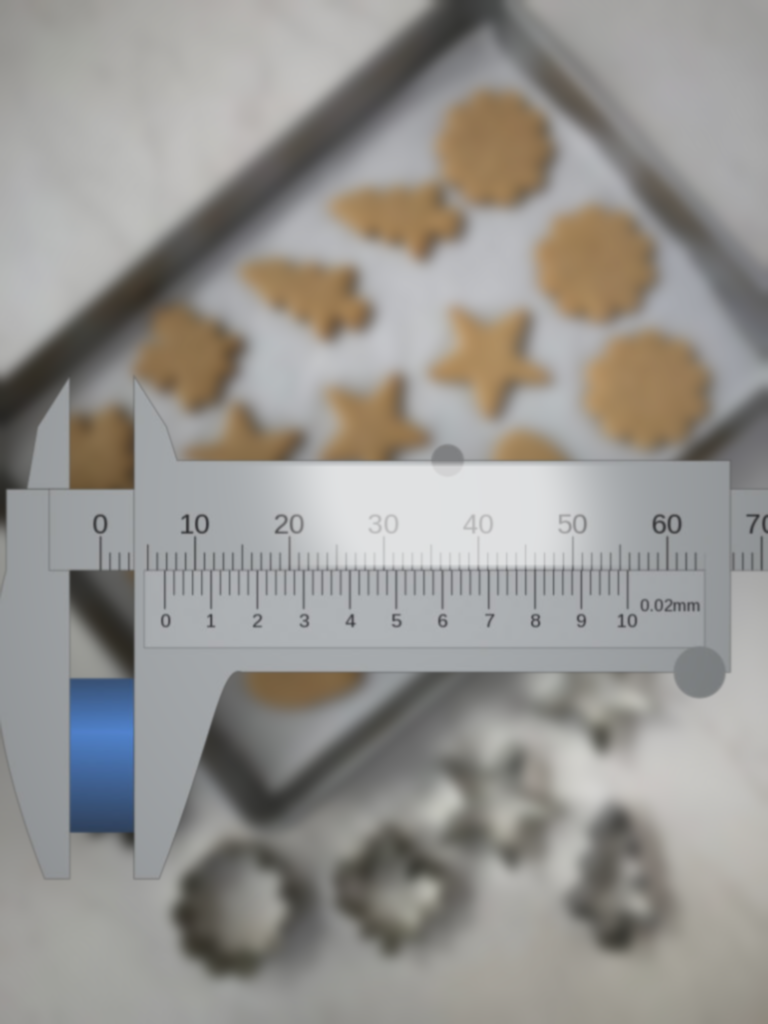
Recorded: 6.8 mm
